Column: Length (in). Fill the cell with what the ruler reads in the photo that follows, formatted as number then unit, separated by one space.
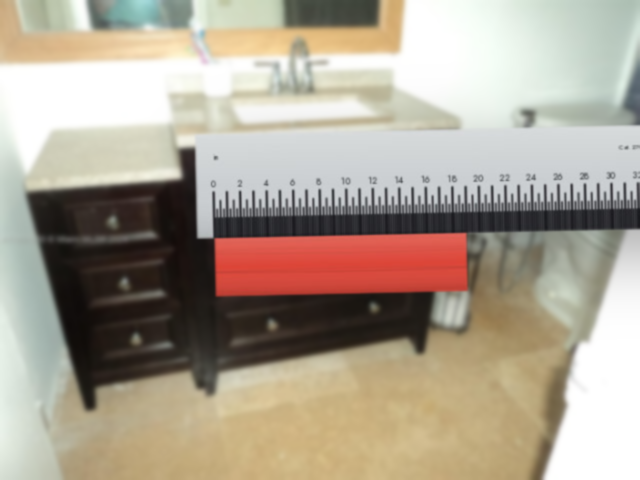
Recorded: 19 in
